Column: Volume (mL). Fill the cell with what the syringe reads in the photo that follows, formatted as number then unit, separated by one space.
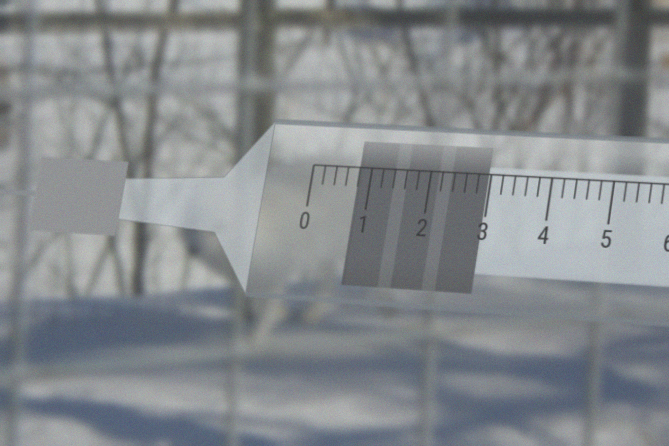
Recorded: 0.8 mL
